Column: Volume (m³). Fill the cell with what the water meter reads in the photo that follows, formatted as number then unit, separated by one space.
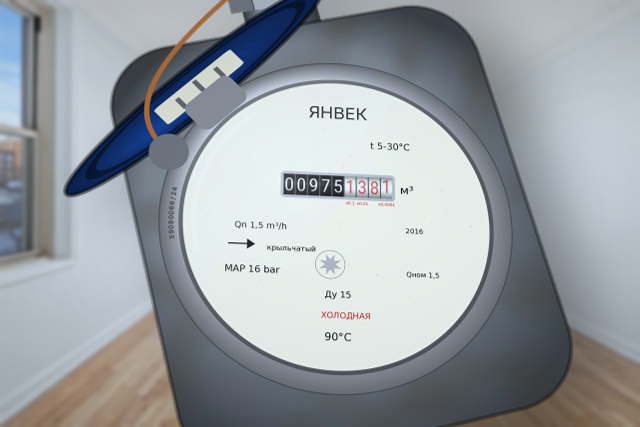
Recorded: 975.1381 m³
